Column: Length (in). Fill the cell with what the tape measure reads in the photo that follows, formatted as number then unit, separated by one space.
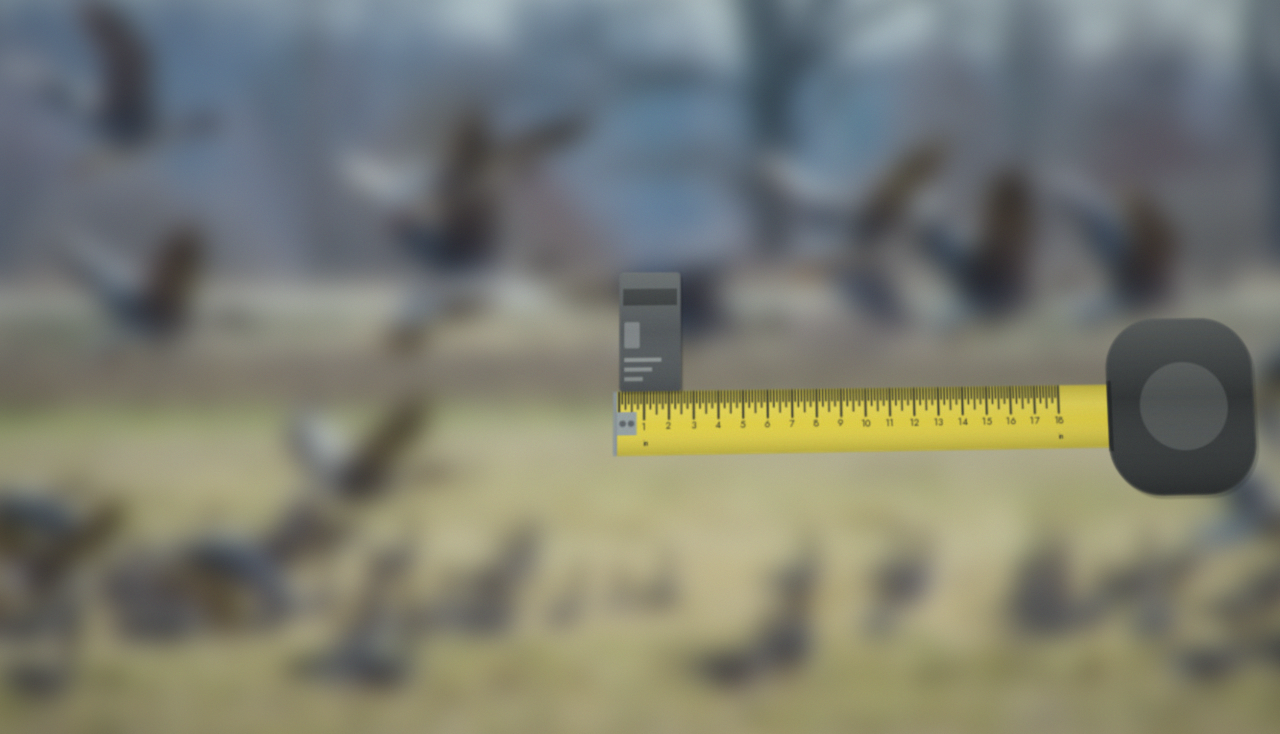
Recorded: 2.5 in
